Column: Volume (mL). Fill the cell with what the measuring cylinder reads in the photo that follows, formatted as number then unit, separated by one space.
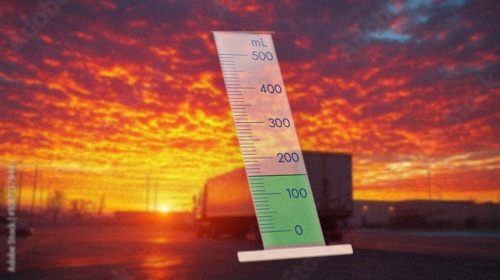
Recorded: 150 mL
